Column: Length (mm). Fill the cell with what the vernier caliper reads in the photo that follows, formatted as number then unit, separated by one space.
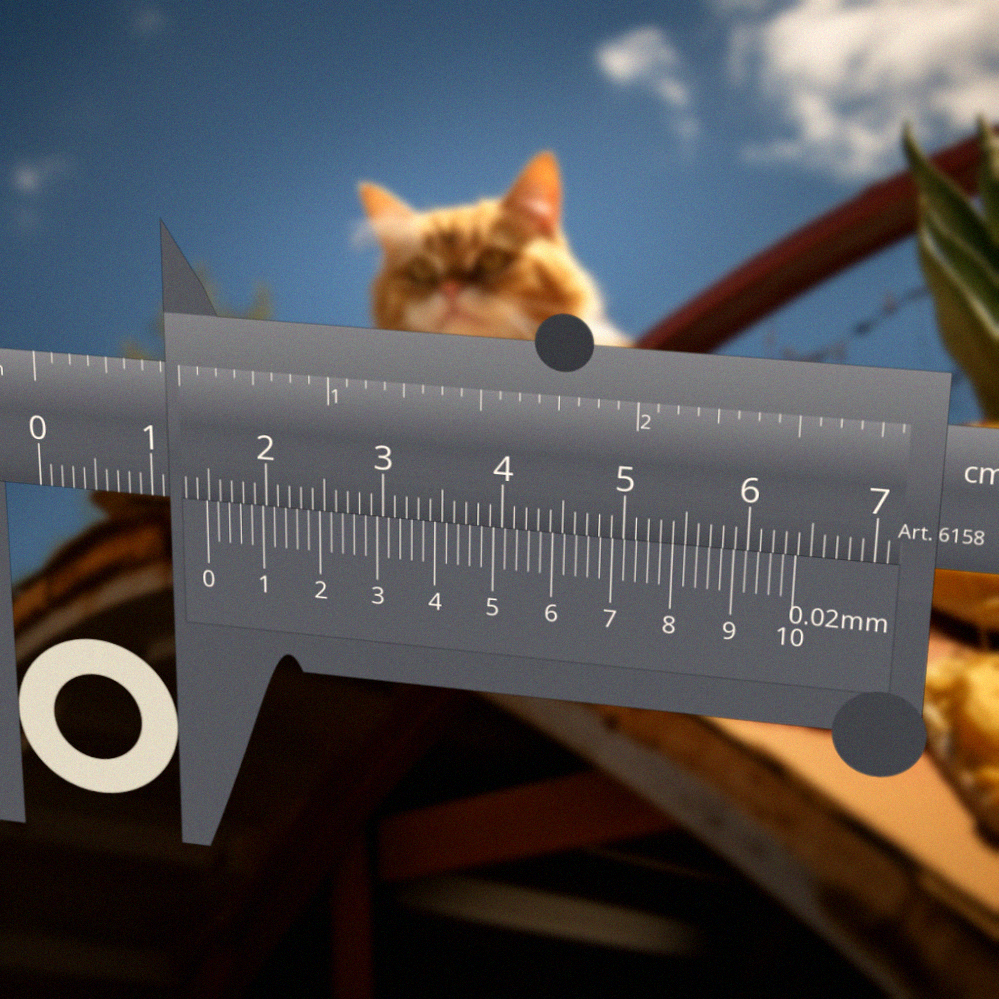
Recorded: 14.8 mm
